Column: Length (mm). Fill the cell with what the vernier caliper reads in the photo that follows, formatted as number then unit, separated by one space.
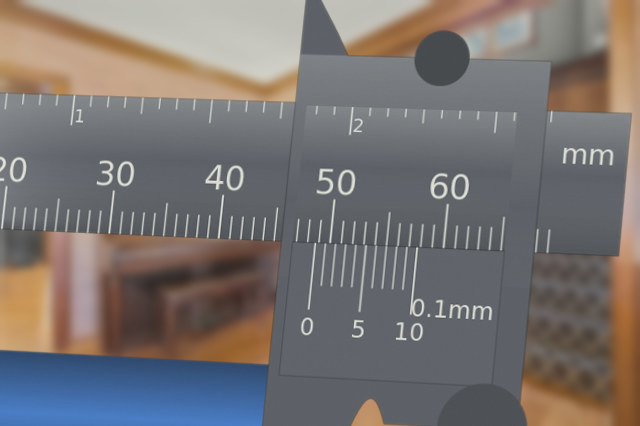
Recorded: 48.7 mm
